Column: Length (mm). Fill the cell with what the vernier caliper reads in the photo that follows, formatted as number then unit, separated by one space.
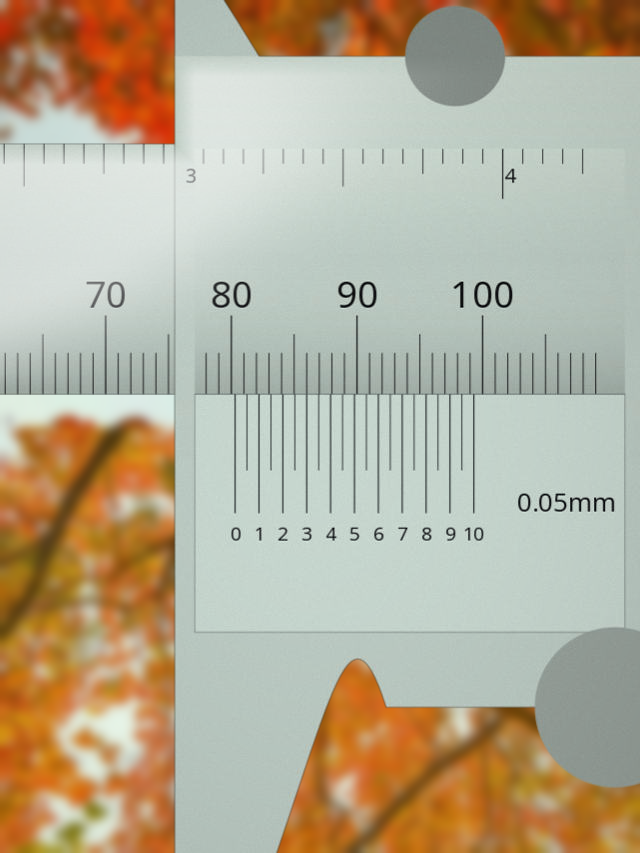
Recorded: 80.3 mm
